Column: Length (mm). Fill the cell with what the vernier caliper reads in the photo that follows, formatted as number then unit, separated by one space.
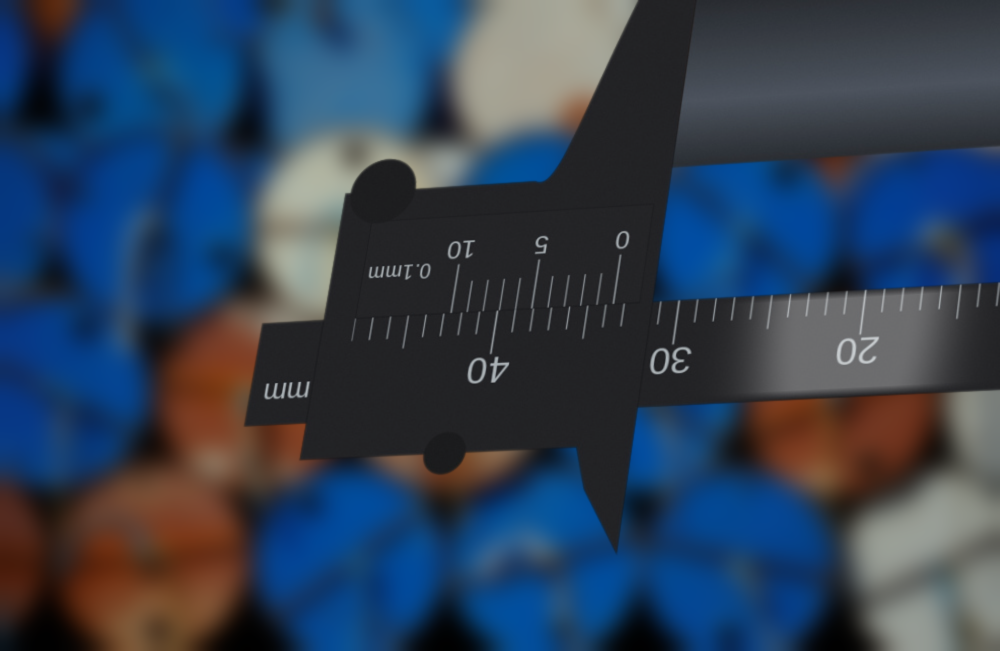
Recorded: 33.6 mm
